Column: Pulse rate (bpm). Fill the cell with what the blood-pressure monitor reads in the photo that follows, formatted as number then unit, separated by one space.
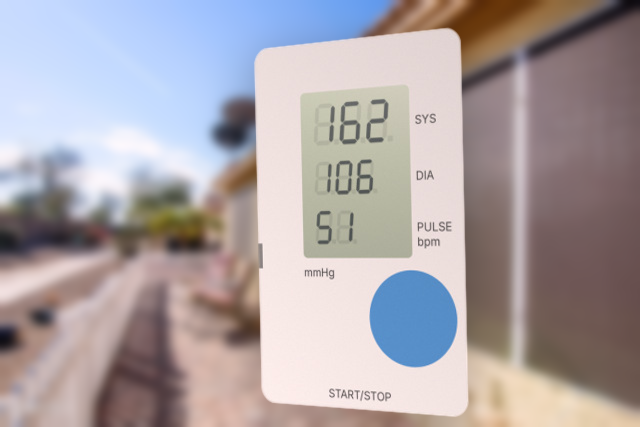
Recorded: 51 bpm
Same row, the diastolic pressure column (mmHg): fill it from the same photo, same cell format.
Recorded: 106 mmHg
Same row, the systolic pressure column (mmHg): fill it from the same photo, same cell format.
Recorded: 162 mmHg
